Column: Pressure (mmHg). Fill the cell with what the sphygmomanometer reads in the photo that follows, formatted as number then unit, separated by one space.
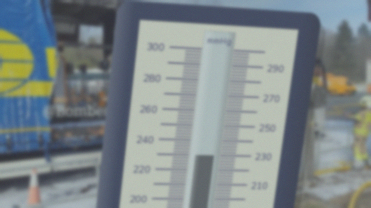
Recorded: 230 mmHg
